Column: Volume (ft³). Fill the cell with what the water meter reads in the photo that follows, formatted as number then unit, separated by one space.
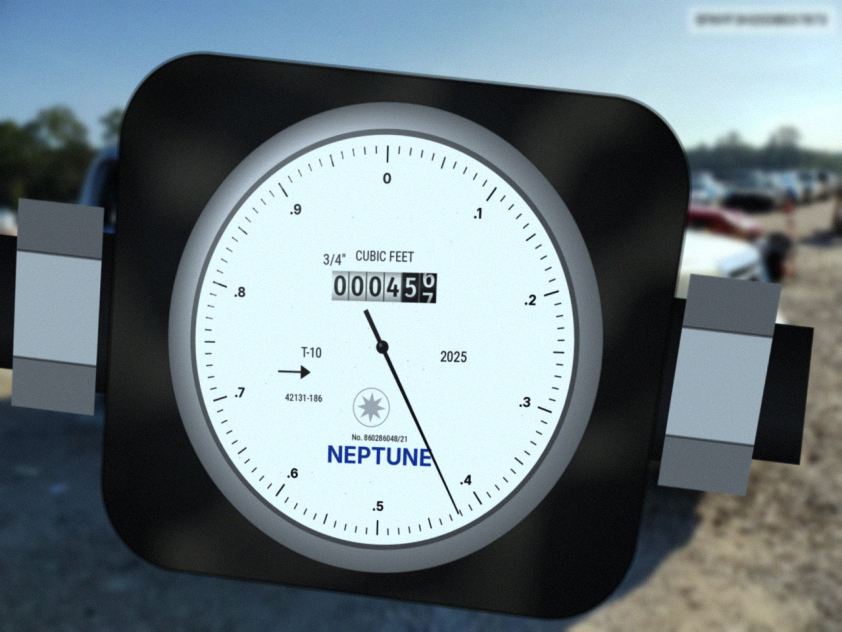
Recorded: 456.42 ft³
